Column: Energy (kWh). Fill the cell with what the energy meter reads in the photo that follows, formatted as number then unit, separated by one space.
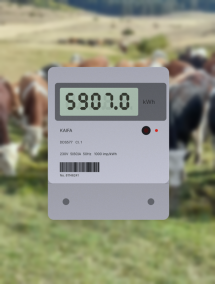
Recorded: 5907.0 kWh
